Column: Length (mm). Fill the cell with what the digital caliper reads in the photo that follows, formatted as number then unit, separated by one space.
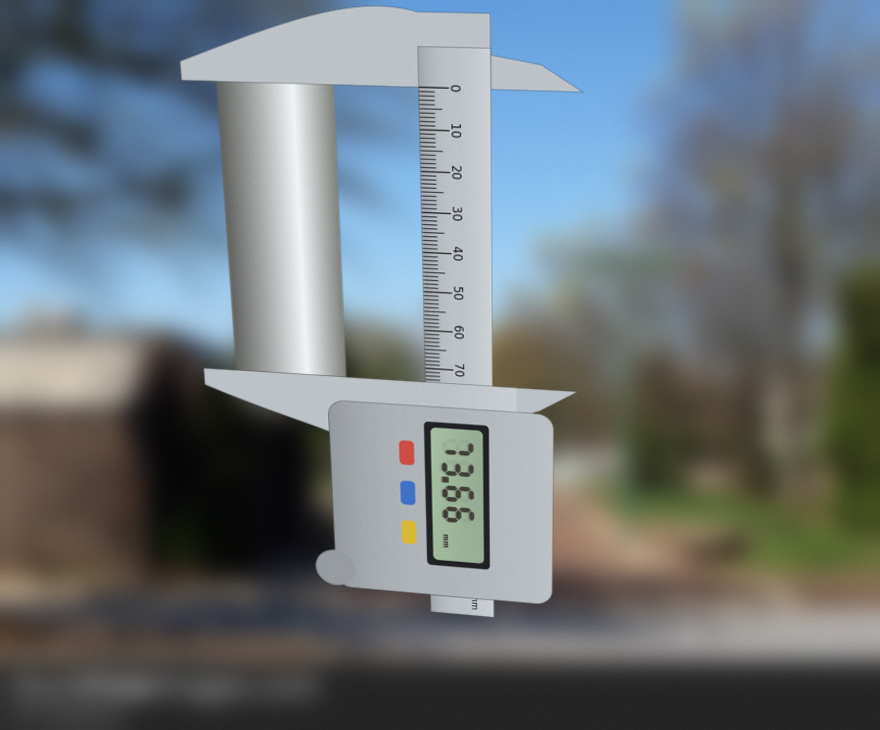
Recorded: 73.66 mm
